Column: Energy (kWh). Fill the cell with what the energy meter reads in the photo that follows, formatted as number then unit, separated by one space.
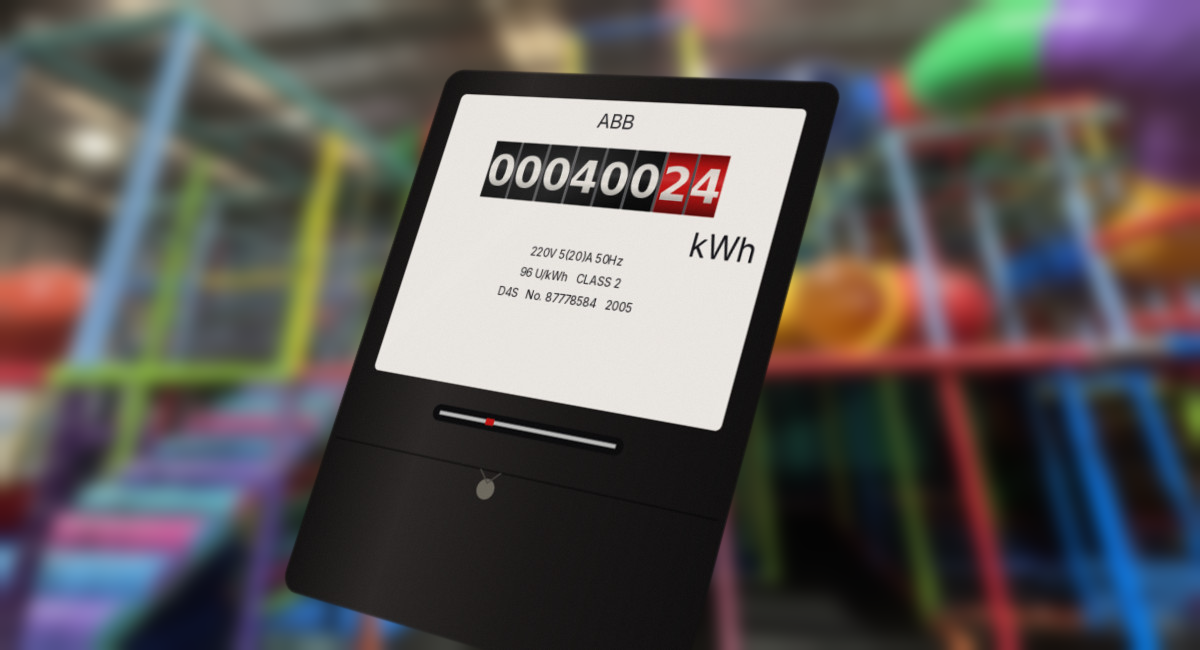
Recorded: 400.24 kWh
